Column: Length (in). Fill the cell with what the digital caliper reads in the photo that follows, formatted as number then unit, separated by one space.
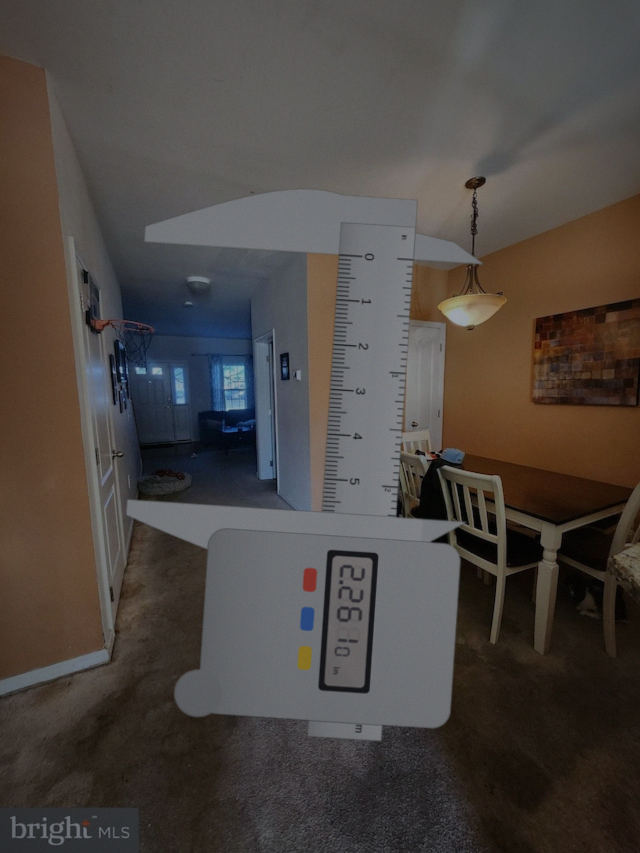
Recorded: 2.2610 in
